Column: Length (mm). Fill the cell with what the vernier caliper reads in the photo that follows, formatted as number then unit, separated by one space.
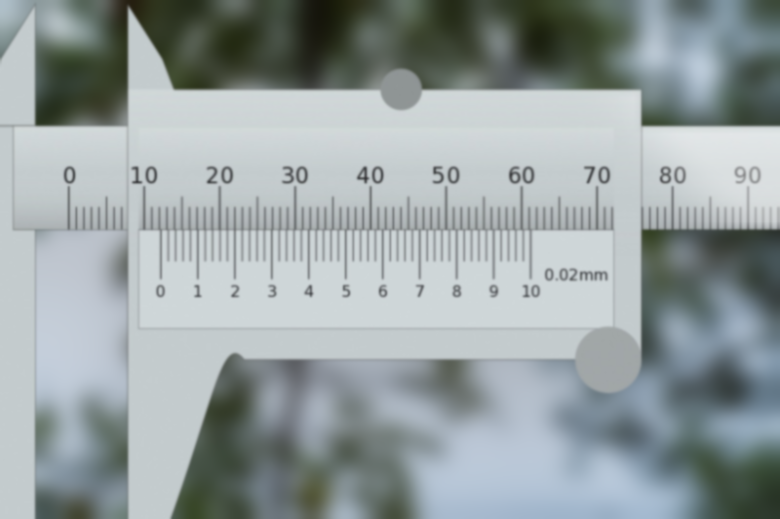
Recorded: 12.2 mm
